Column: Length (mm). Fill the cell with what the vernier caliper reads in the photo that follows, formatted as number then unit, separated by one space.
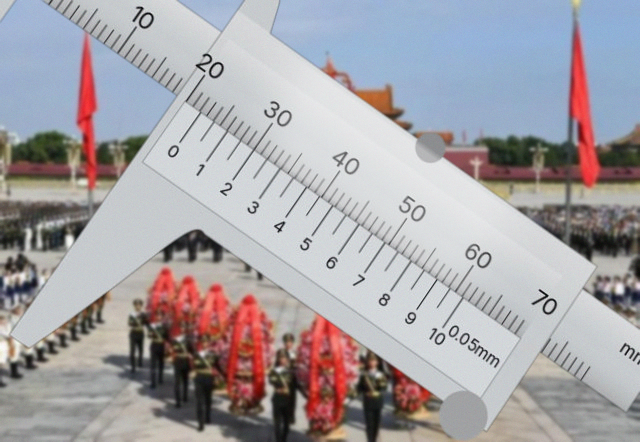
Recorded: 22.2 mm
